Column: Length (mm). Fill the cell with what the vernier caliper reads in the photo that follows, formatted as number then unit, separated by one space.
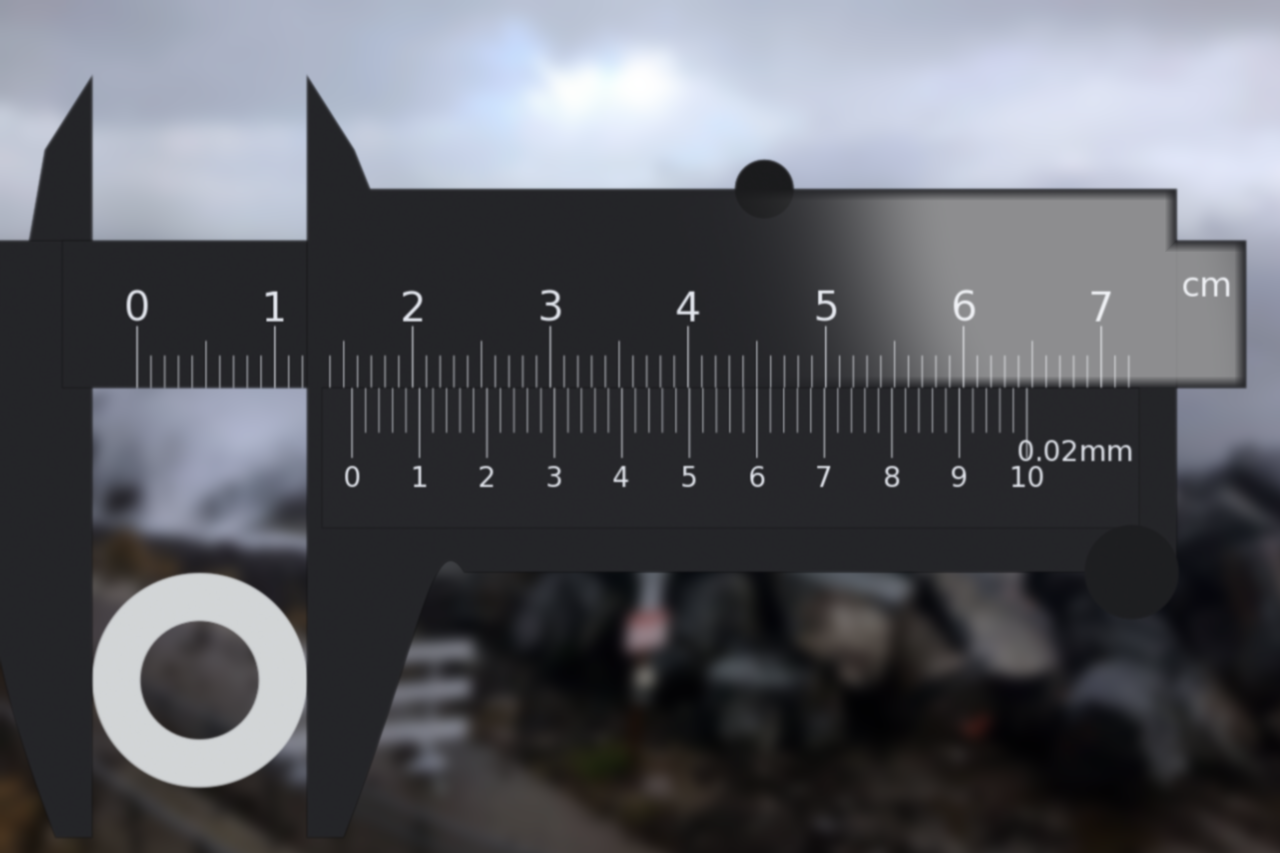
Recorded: 15.6 mm
